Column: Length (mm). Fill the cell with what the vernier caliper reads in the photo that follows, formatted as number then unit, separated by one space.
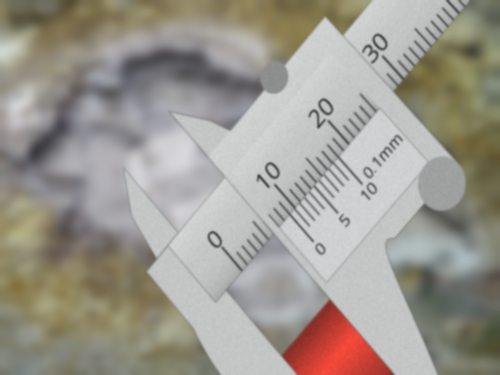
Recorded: 9.0 mm
